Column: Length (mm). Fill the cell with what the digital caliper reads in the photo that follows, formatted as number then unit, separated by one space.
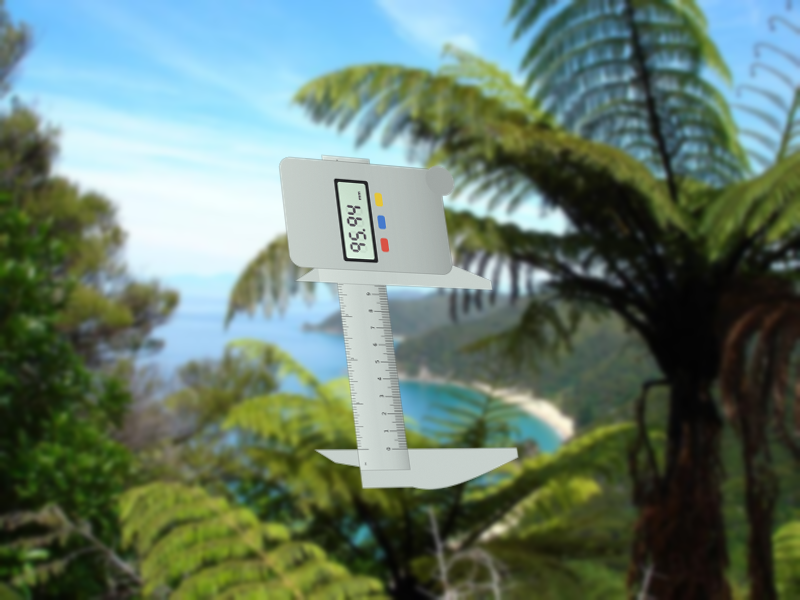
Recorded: 95.94 mm
